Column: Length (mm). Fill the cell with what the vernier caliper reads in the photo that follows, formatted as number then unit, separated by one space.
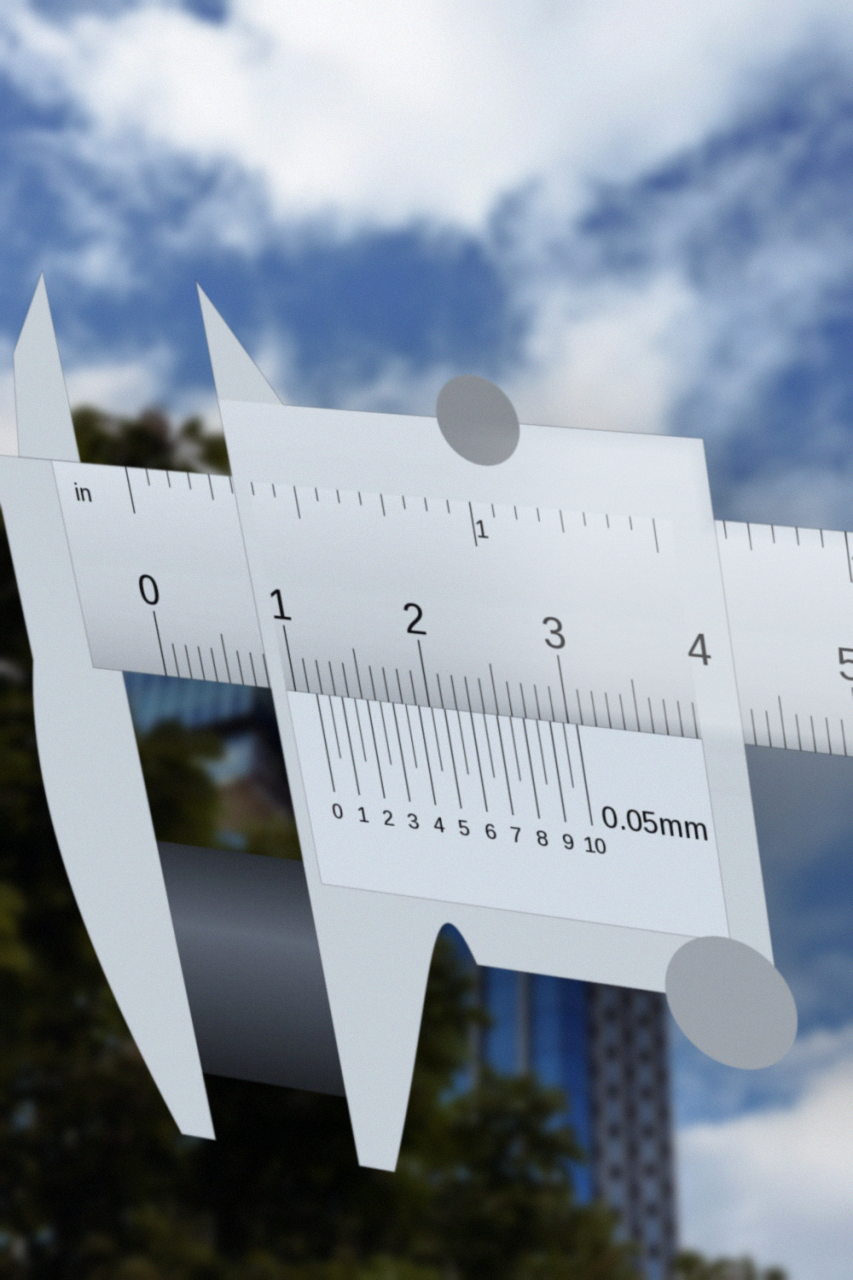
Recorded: 11.6 mm
